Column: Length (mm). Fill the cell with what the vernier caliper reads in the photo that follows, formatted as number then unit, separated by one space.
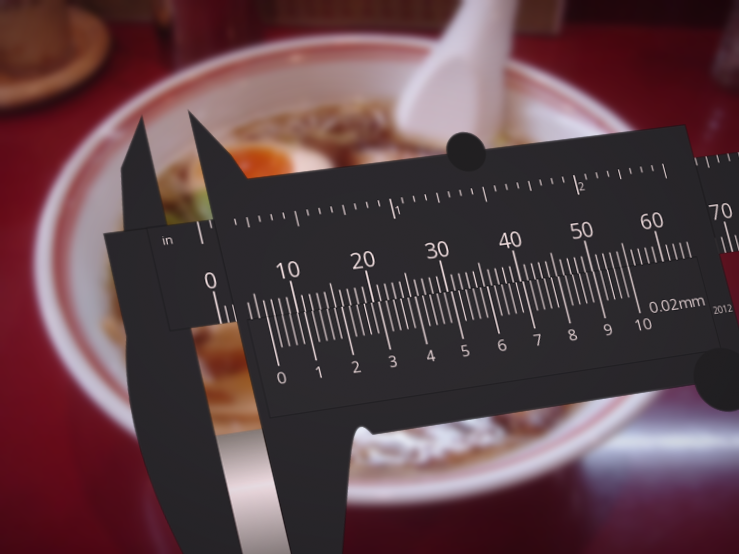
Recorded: 6.0 mm
